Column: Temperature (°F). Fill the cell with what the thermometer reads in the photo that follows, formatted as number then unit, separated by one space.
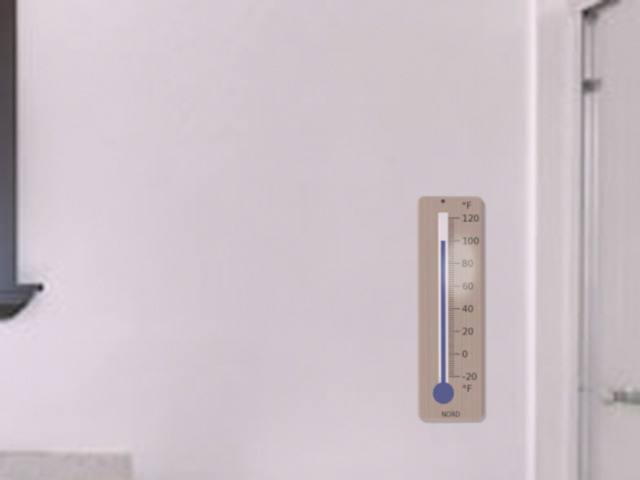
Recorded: 100 °F
